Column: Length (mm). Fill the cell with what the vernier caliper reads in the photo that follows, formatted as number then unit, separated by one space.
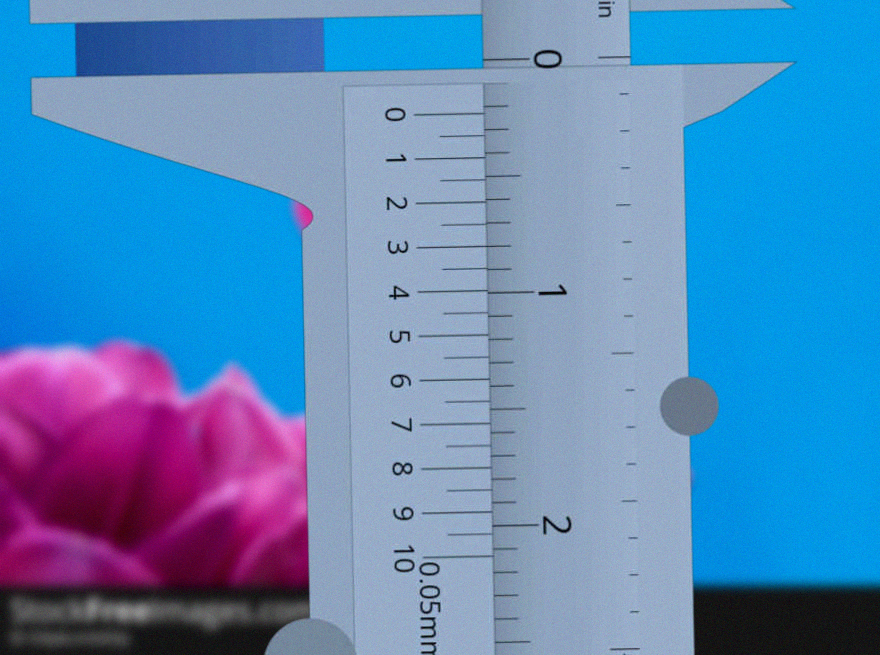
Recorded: 2.3 mm
